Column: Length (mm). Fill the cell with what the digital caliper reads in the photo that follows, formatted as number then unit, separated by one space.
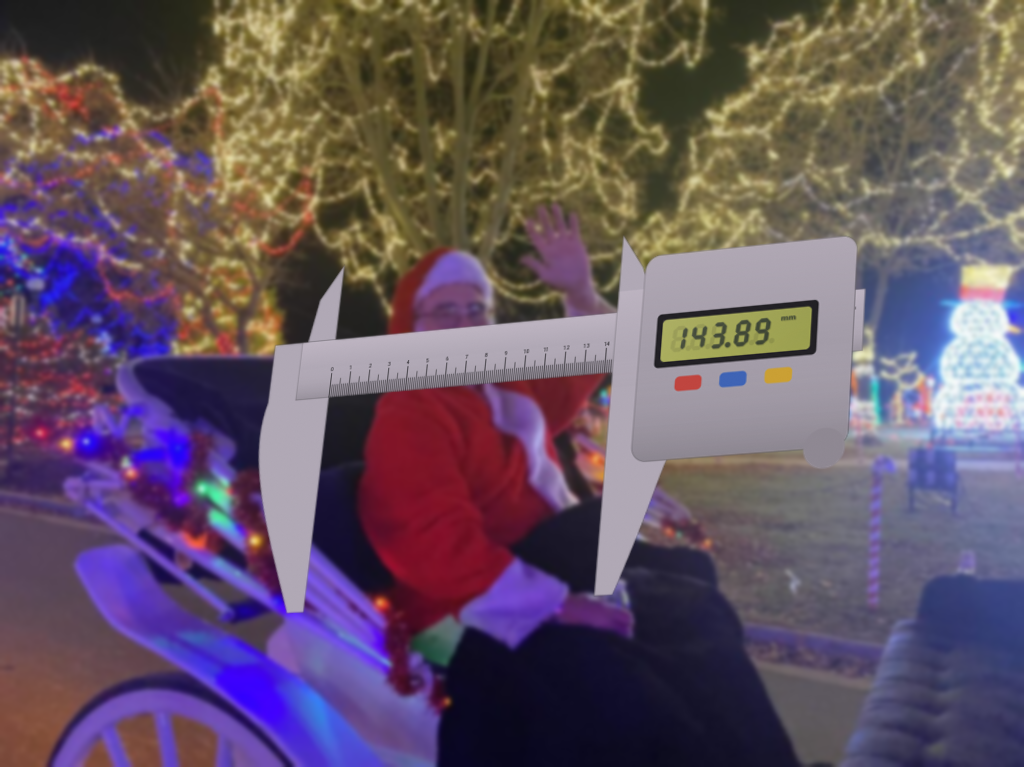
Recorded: 143.89 mm
